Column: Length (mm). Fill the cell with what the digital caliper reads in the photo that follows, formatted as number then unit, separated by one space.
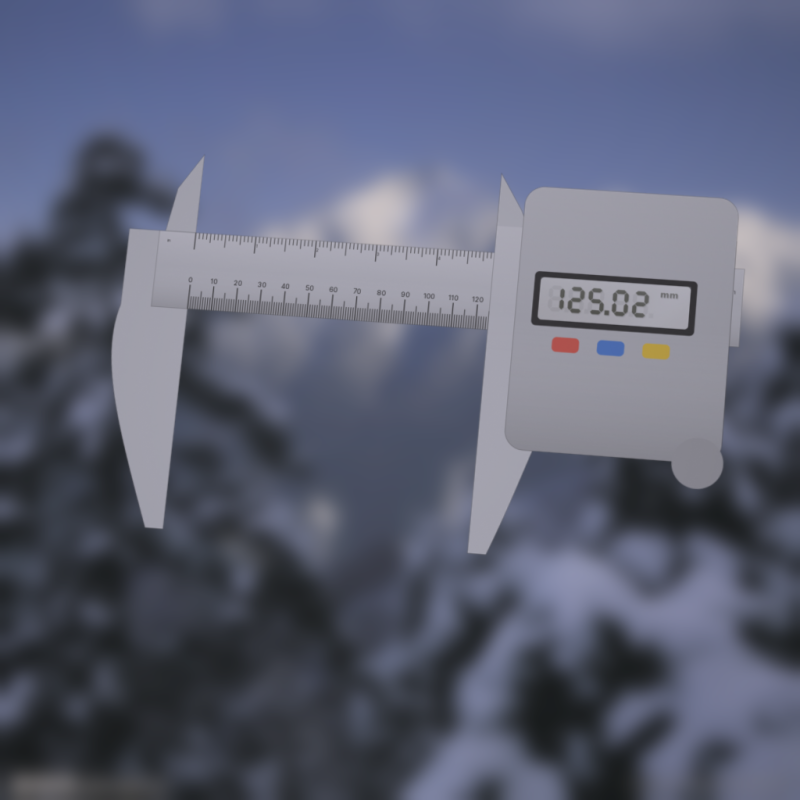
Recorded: 125.02 mm
